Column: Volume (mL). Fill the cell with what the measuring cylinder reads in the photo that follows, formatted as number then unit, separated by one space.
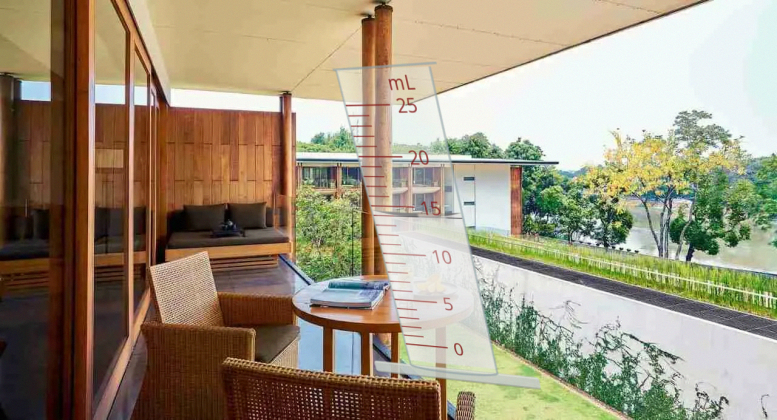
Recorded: 14 mL
